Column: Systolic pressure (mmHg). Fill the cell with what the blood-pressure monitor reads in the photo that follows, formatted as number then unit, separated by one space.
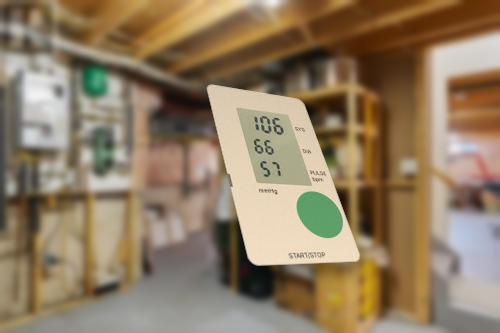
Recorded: 106 mmHg
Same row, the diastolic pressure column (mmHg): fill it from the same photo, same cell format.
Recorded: 66 mmHg
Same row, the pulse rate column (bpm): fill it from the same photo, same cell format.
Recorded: 57 bpm
